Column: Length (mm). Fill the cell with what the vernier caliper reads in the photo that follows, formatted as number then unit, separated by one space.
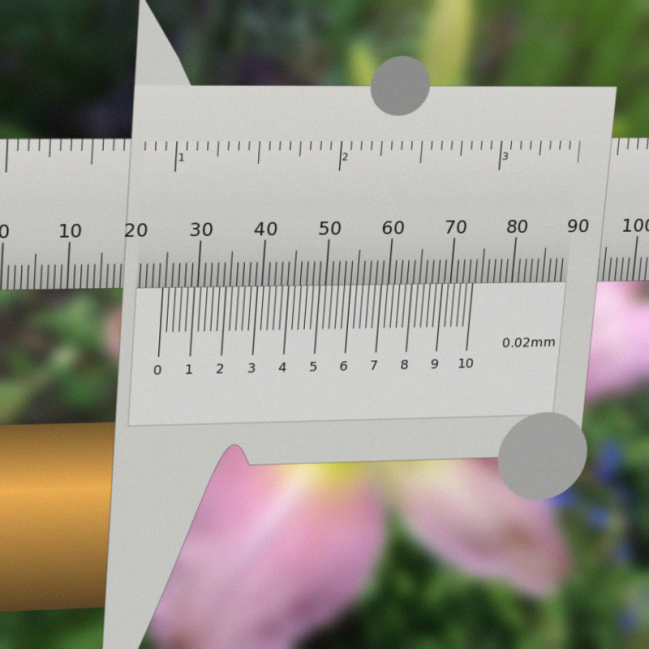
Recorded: 24.6 mm
